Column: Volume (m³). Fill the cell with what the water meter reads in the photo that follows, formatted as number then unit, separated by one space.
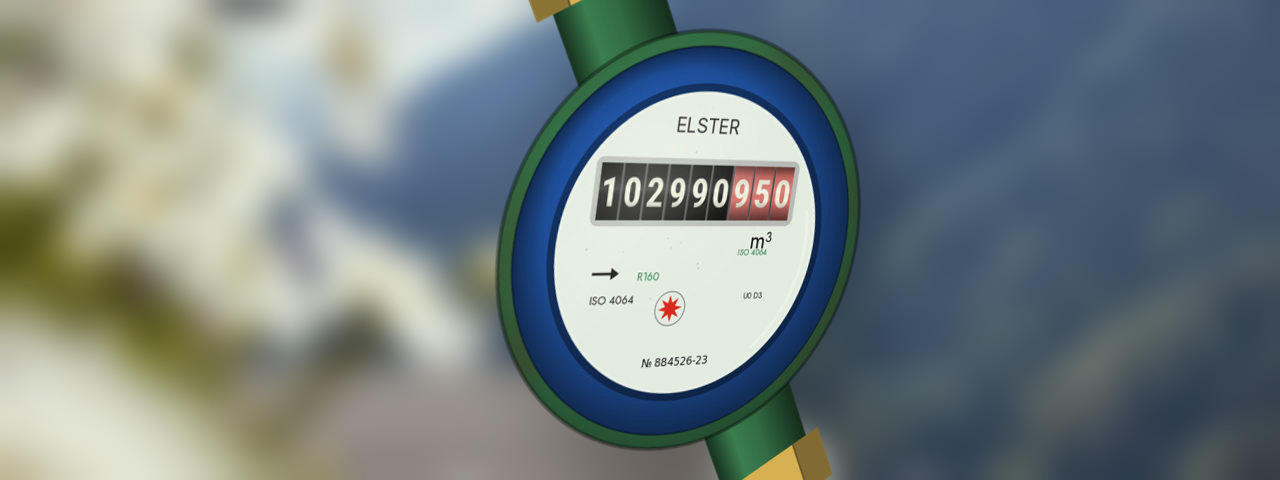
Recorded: 102990.950 m³
